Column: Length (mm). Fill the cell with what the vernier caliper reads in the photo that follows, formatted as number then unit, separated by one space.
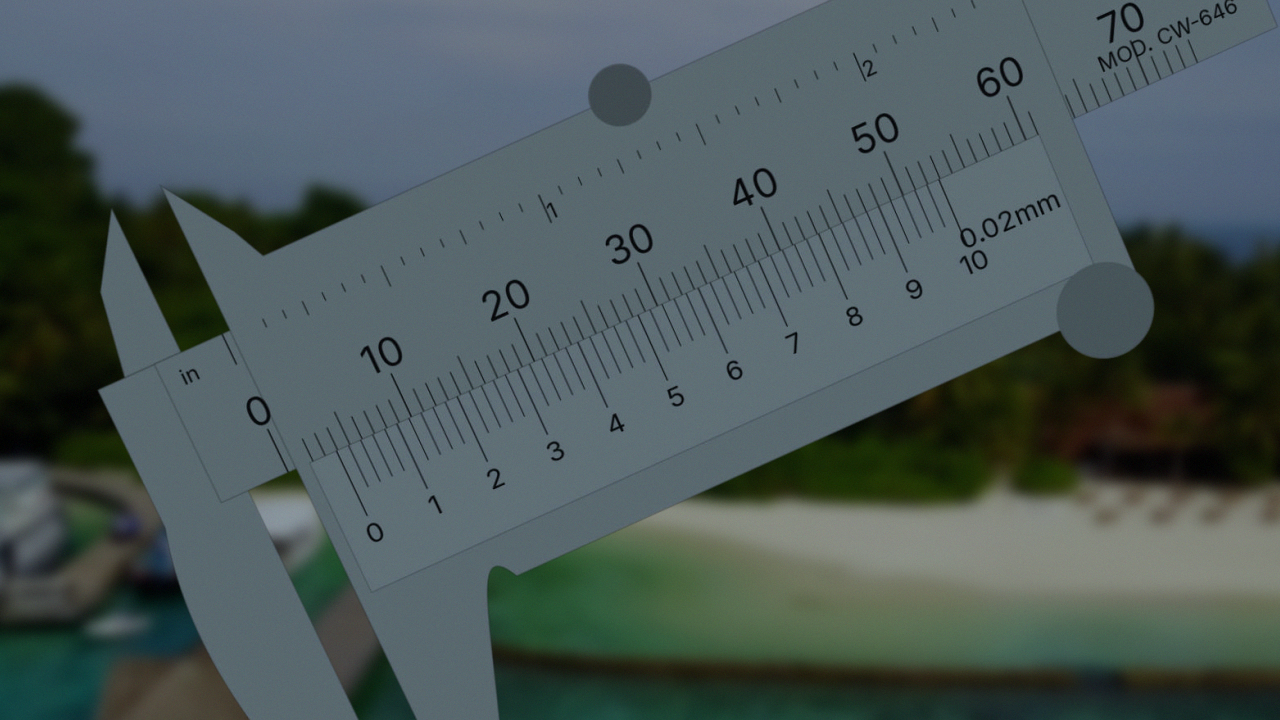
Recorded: 3.9 mm
